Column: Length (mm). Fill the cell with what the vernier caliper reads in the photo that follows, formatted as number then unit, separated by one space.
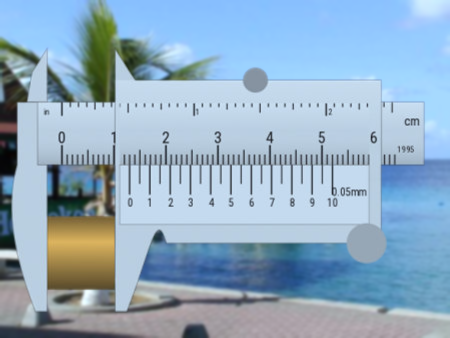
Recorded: 13.0 mm
